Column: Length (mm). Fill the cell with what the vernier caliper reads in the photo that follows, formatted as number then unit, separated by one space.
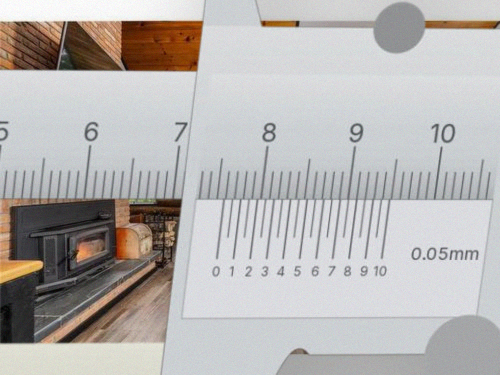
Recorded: 75.8 mm
